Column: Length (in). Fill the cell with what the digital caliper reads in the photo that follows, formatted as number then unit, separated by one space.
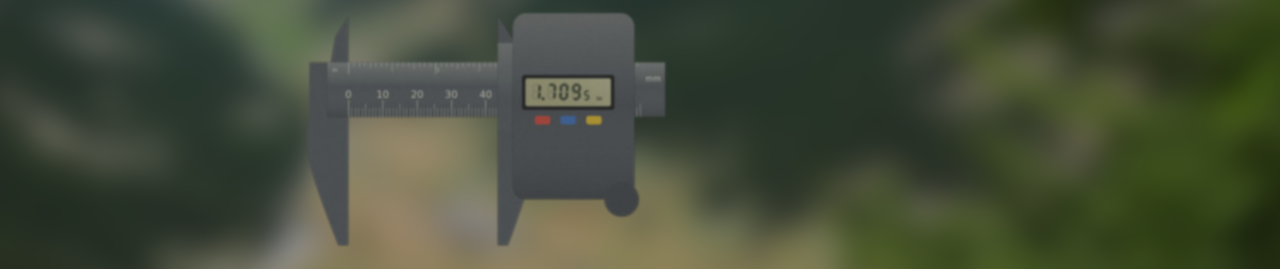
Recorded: 1.7095 in
